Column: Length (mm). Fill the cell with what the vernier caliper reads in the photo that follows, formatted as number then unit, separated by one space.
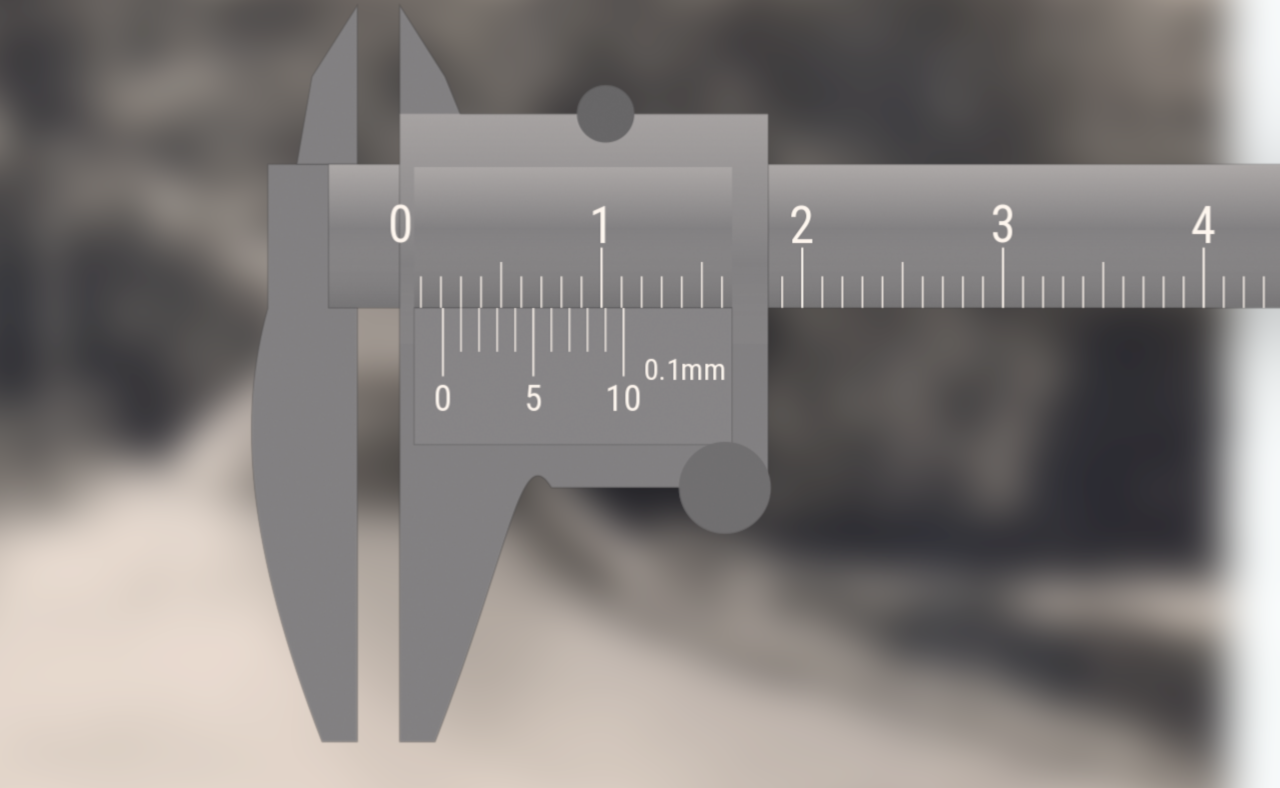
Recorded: 2.1 mm
